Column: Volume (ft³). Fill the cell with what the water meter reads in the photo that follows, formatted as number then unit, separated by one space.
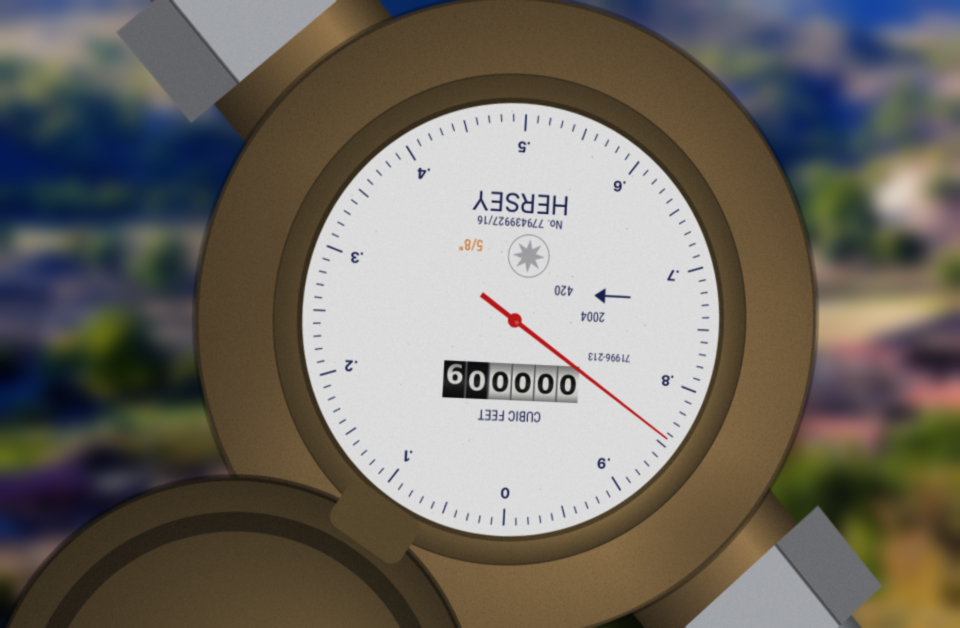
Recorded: 8.84 ft³
